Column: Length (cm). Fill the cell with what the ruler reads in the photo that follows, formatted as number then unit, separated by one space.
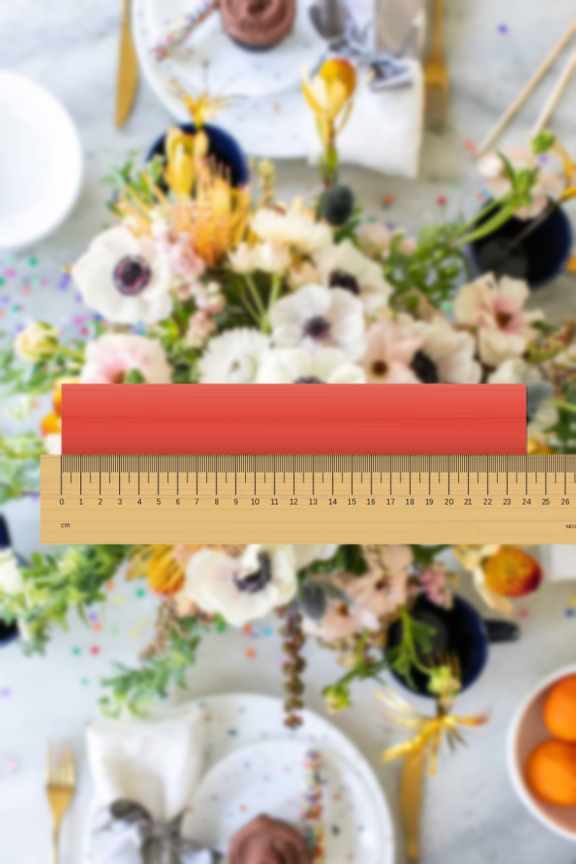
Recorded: 24 cm
